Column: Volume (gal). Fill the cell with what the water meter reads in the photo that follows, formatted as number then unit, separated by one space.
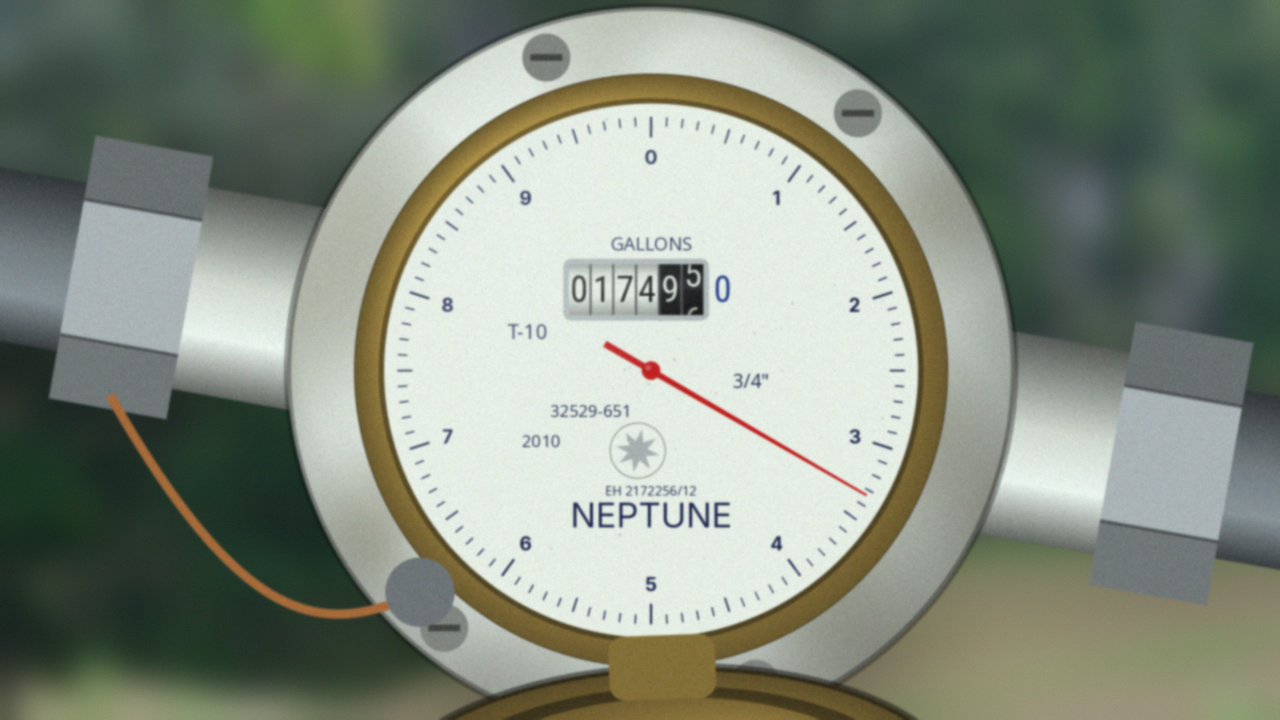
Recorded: 174953.3 gal
